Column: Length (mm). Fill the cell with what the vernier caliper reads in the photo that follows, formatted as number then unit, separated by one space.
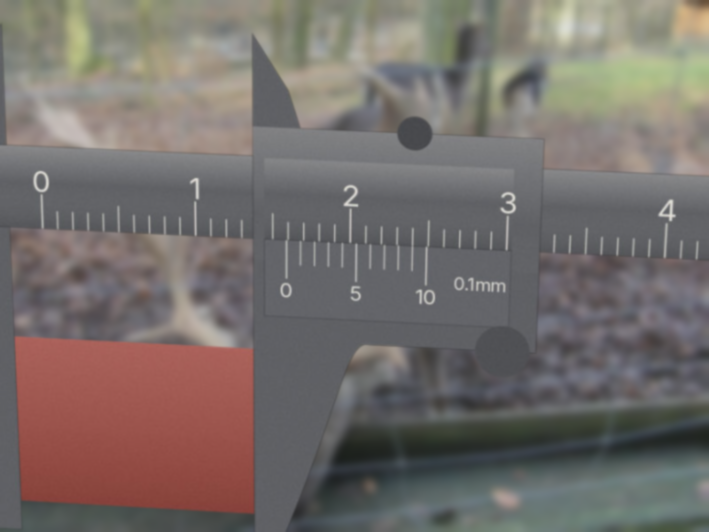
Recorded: 15.9 mm
